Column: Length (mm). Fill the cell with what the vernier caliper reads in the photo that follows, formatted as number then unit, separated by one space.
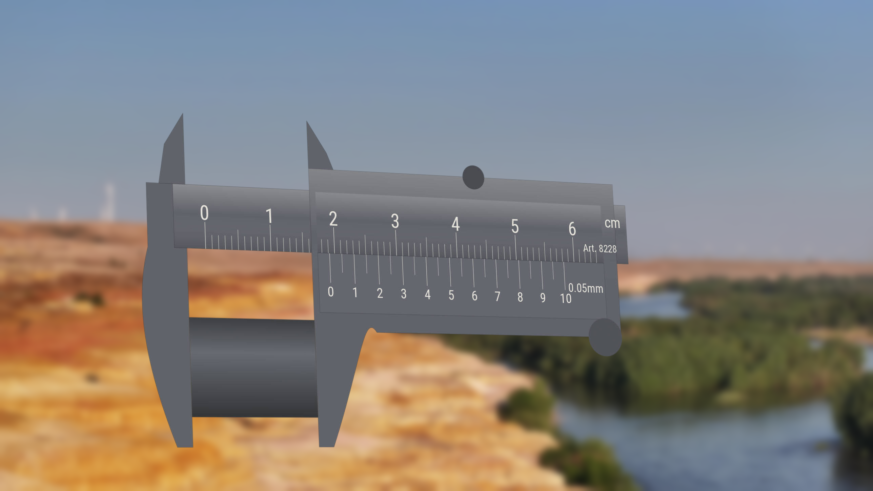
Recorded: 19.2 mm
